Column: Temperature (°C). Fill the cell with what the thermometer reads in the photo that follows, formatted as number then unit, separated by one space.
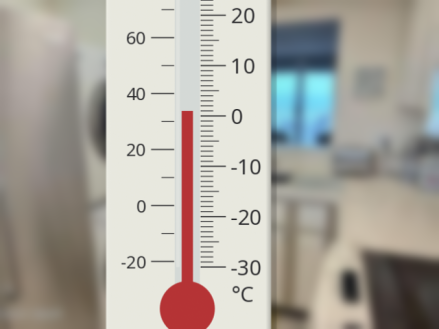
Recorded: 1 °C
